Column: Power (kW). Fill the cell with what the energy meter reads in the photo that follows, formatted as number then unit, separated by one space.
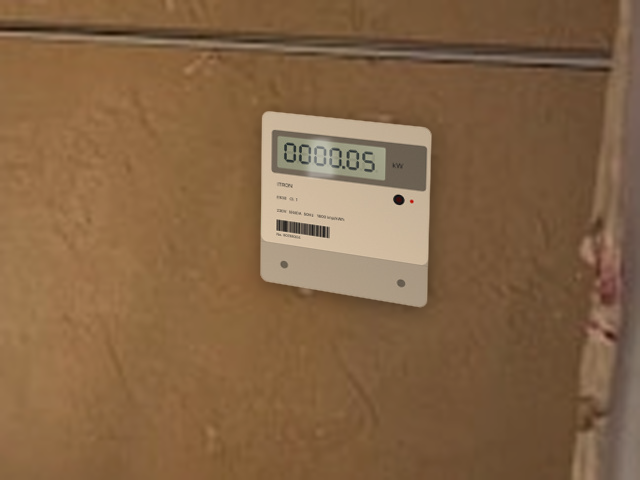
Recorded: 0.05 kW
